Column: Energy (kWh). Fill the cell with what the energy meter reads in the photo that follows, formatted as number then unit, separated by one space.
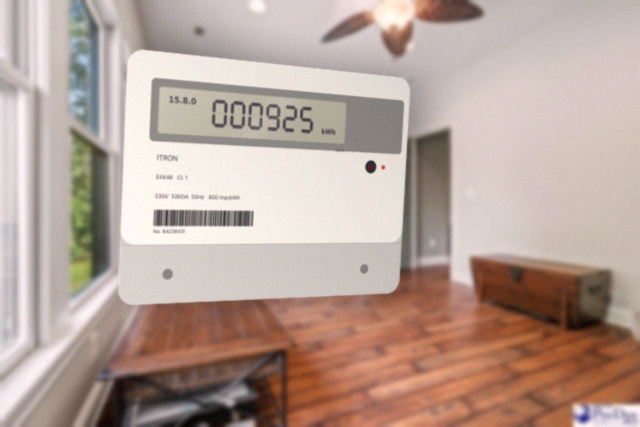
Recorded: 925 kWh
